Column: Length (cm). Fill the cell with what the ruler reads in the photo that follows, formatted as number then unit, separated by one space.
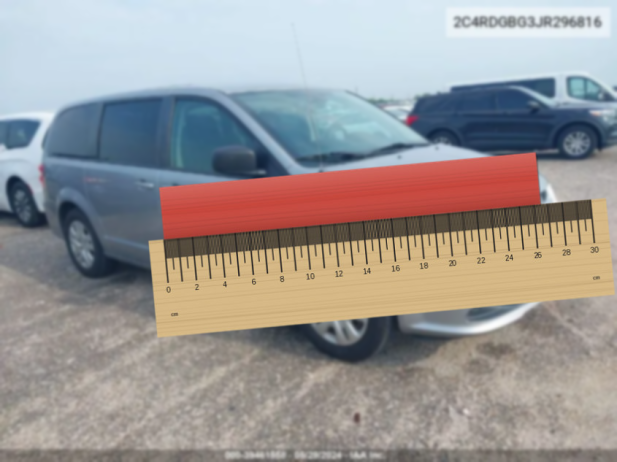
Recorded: 26.5 cm
